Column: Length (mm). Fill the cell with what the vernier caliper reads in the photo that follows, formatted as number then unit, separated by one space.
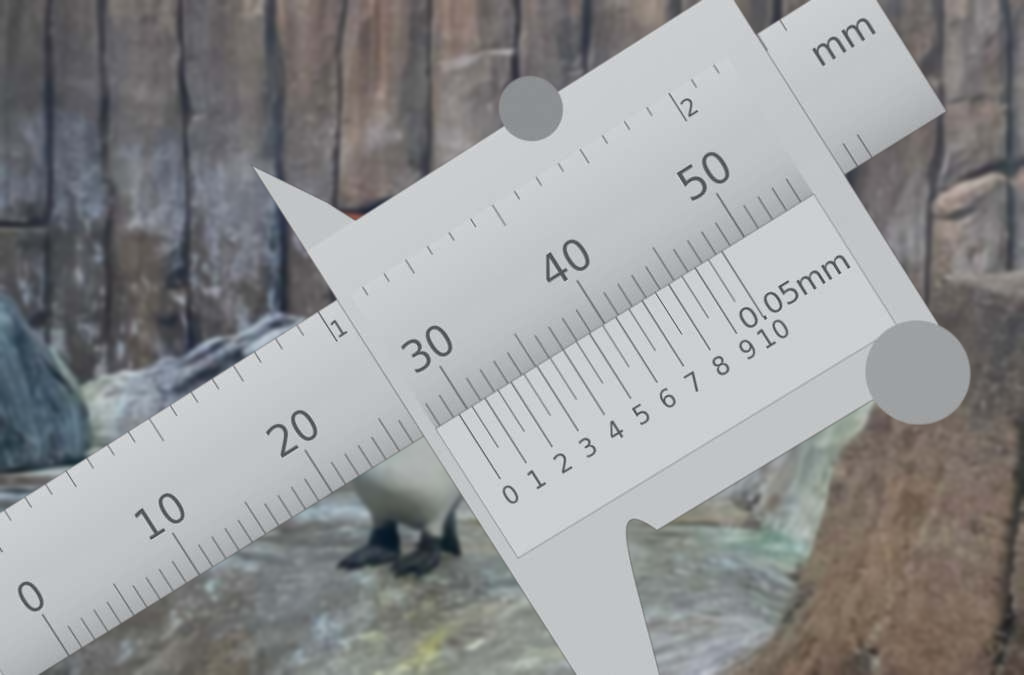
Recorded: 29.4 mm
